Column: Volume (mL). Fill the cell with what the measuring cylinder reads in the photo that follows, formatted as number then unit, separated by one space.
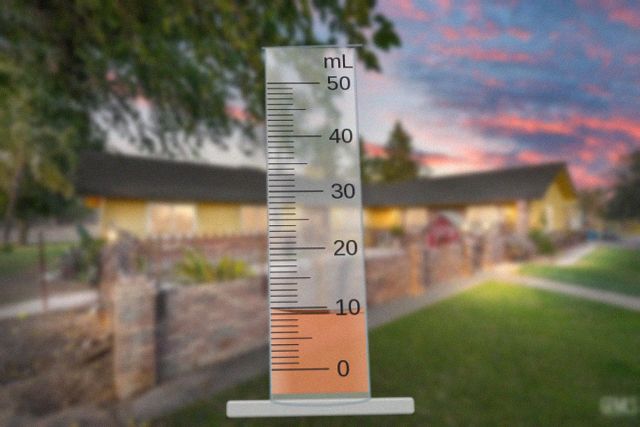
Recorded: 9 mL
